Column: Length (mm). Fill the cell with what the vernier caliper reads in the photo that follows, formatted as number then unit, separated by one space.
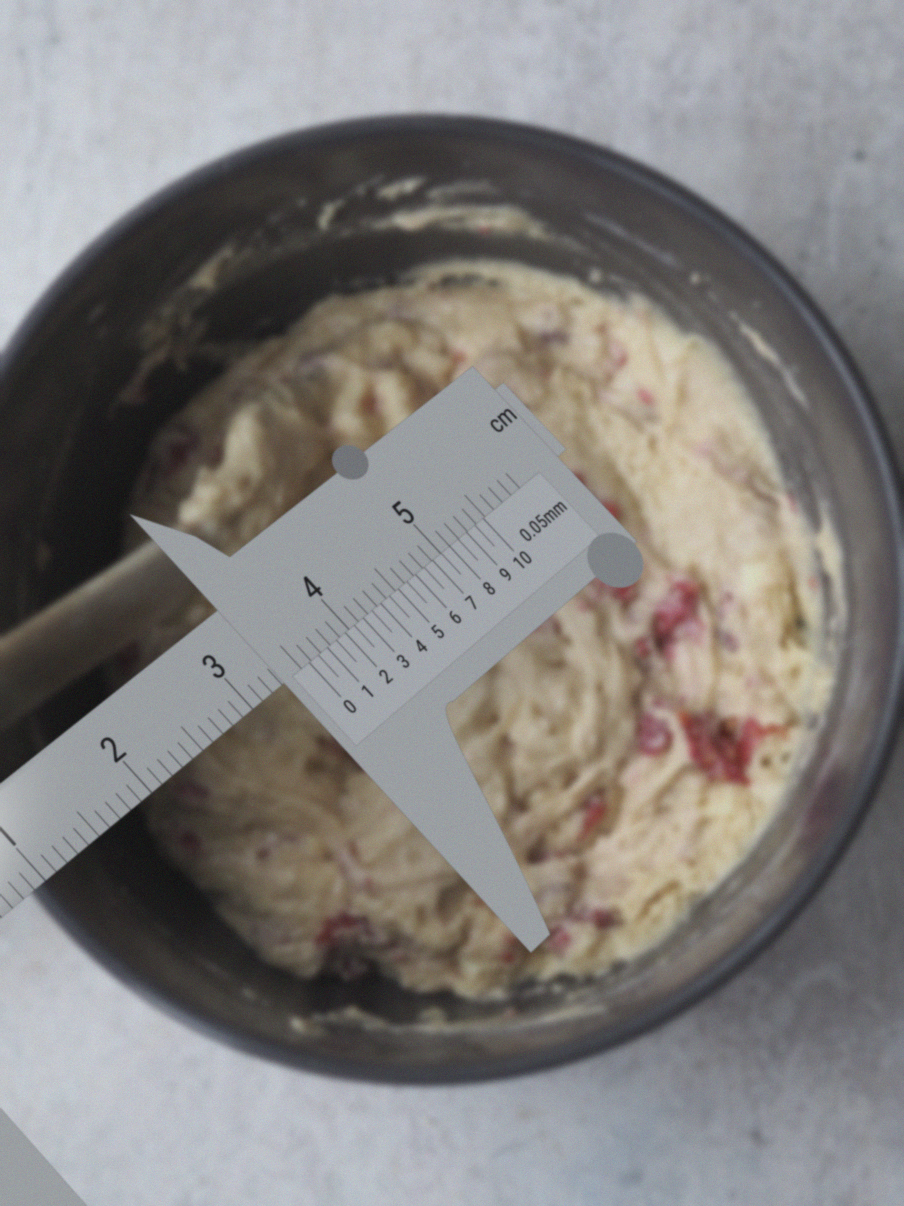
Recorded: 35.8 mm
